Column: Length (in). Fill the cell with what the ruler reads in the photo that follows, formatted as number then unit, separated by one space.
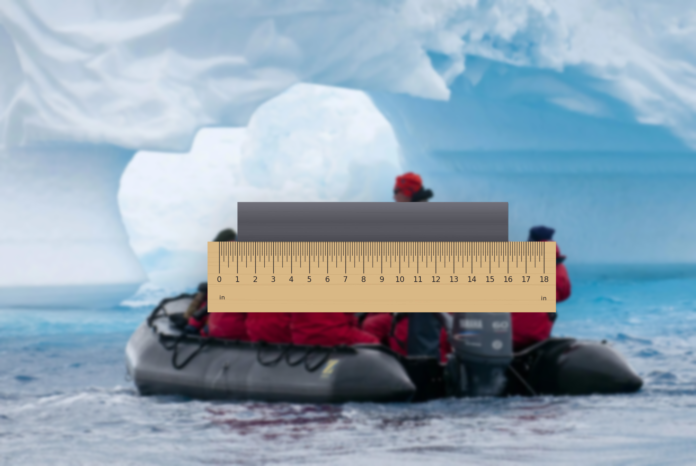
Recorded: 15 in
